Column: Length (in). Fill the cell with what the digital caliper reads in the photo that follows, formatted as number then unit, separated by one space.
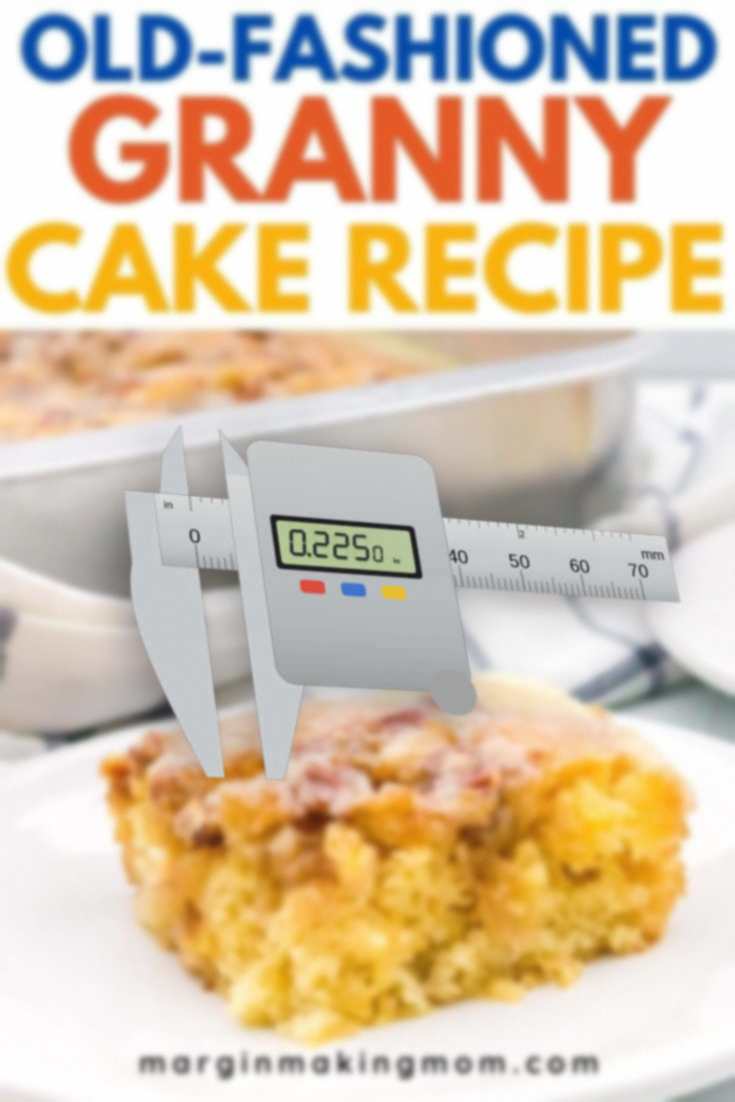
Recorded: 0.2250 in
